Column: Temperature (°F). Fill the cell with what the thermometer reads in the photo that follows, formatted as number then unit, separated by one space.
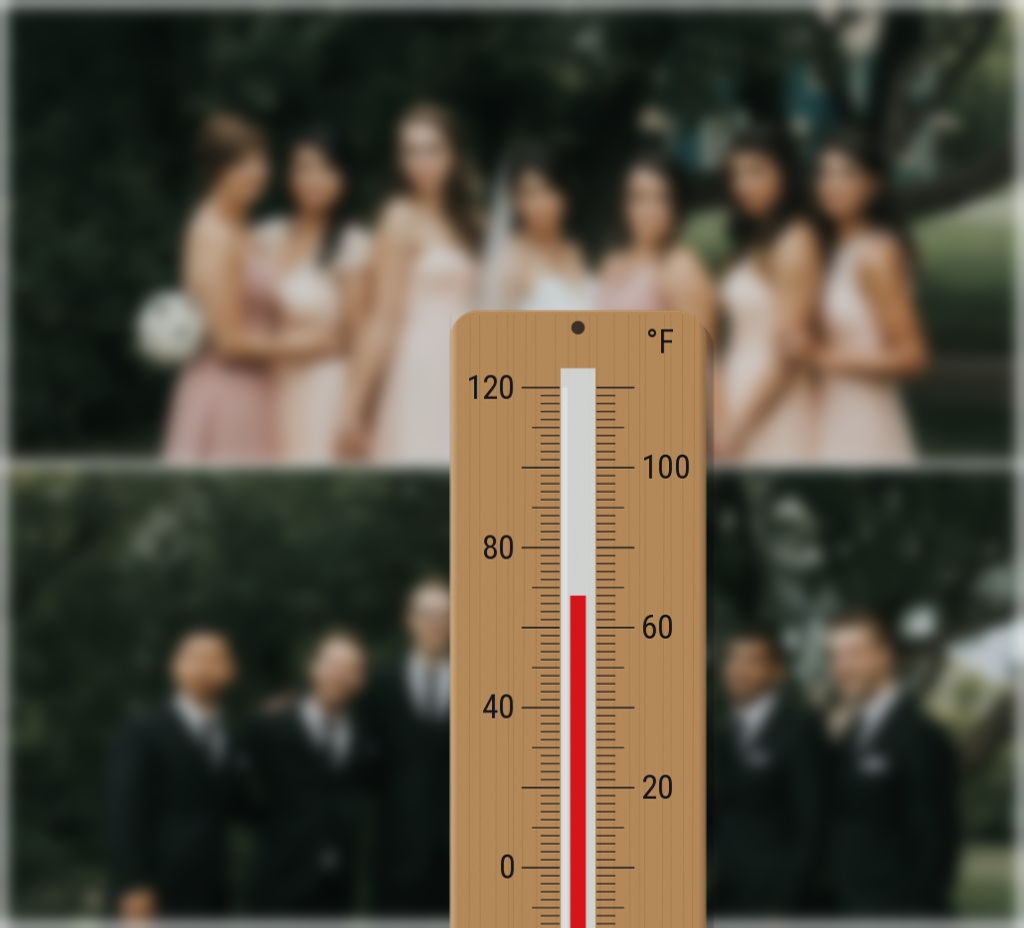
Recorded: 68 °F
